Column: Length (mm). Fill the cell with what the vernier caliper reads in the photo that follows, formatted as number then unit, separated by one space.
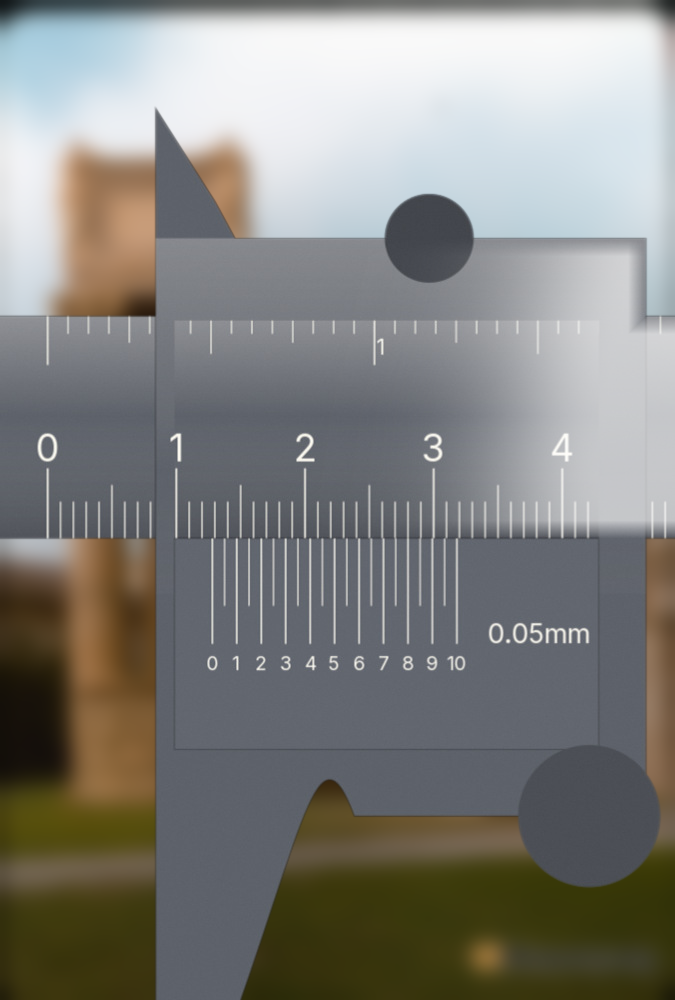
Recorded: 12.8 mm
